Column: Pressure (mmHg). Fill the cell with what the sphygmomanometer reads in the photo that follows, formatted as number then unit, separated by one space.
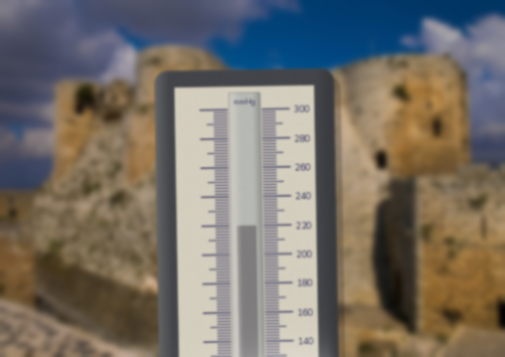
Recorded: 220 mmHg
